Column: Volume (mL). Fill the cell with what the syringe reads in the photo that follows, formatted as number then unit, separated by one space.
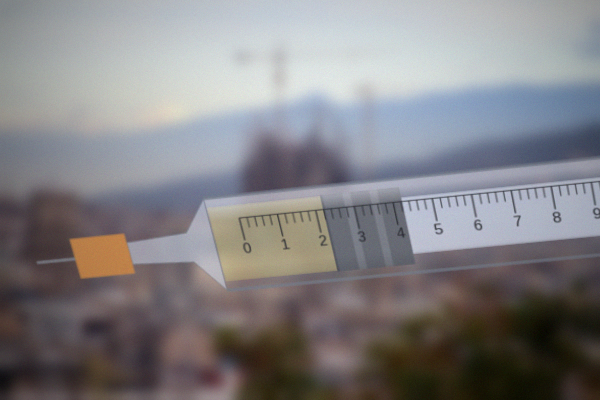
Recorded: 2.2 mL
